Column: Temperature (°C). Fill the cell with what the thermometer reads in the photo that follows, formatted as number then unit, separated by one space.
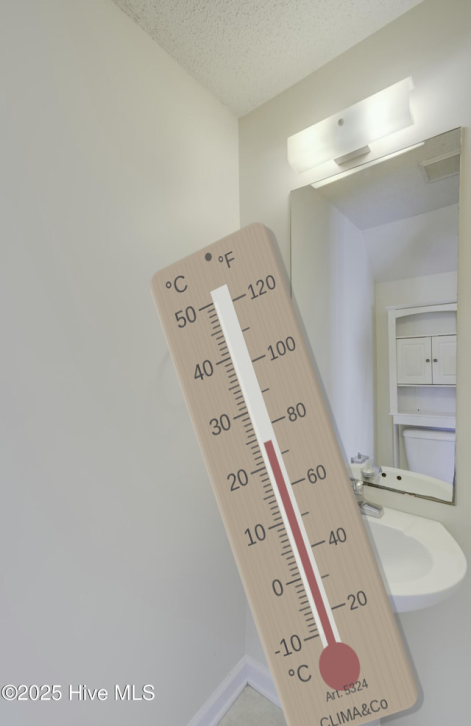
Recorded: 24 °C
